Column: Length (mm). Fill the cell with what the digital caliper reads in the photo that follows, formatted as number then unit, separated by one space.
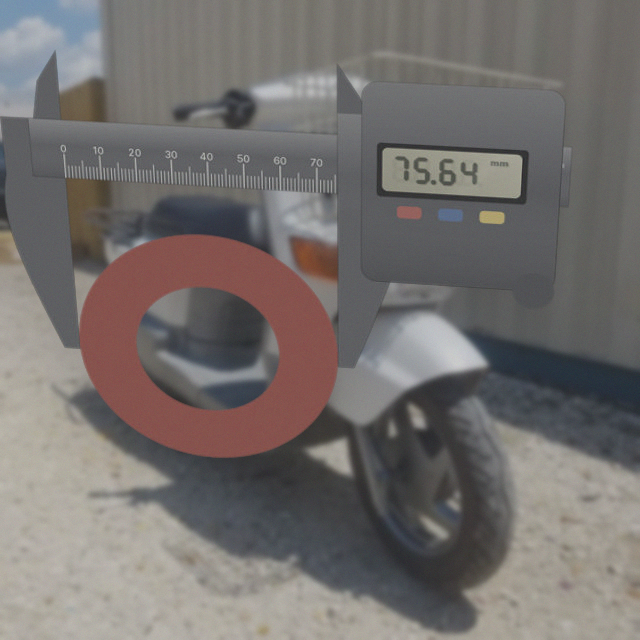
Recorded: 75.64 mm
